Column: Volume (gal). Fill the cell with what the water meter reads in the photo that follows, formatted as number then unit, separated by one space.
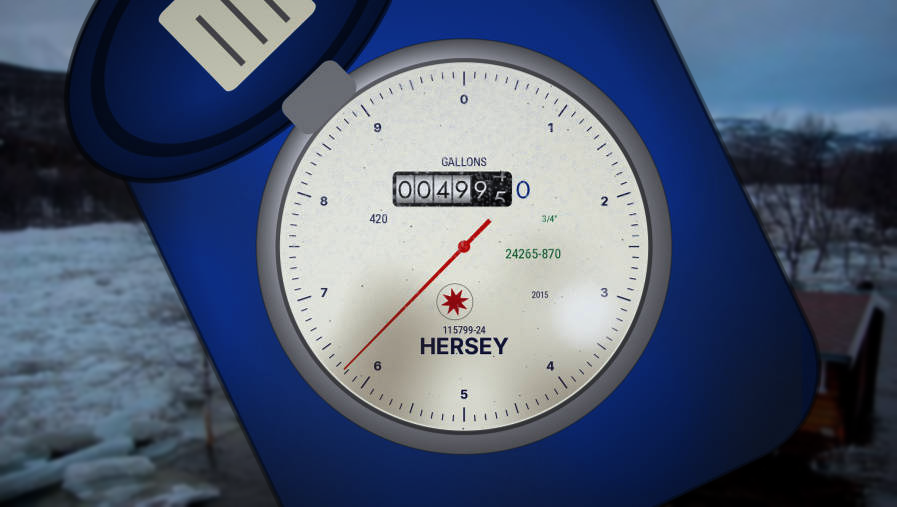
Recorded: 49946.2 gal
